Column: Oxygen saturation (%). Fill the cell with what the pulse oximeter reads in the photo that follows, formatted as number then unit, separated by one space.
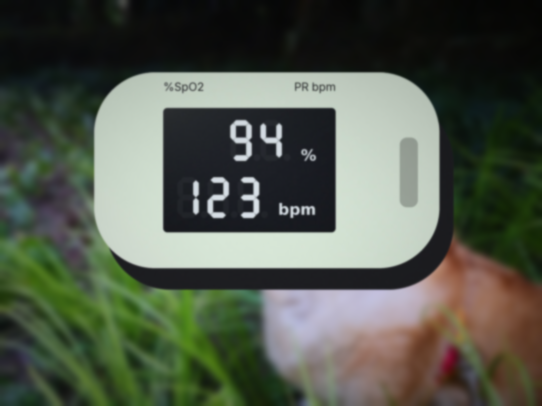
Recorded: 94 %
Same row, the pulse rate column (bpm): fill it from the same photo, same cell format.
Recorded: 123 bpm
